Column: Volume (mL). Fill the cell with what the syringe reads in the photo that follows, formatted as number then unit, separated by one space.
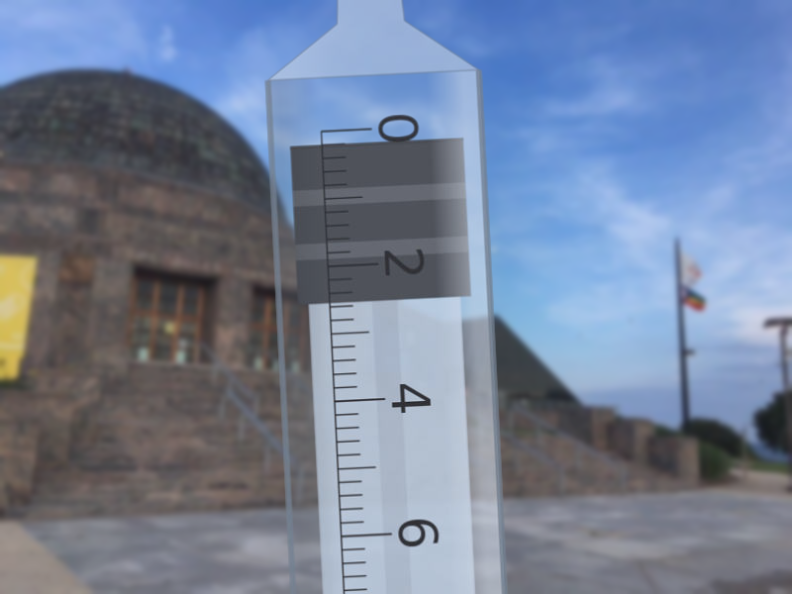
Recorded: 0.2 mL
